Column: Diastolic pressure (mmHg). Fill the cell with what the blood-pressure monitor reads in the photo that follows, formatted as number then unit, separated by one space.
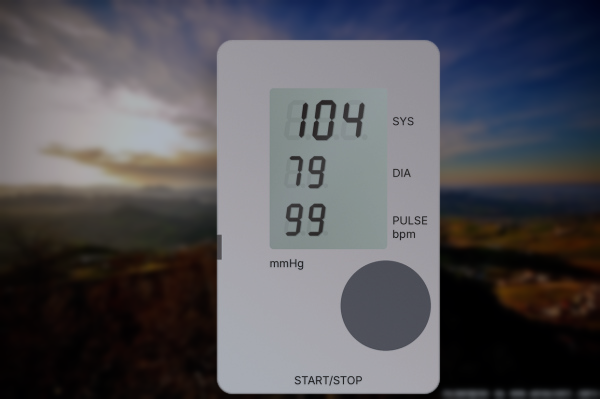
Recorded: 79 mmHg
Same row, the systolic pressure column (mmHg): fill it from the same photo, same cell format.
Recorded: 104 mmHg
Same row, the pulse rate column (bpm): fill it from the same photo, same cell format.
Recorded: 99 bpm
